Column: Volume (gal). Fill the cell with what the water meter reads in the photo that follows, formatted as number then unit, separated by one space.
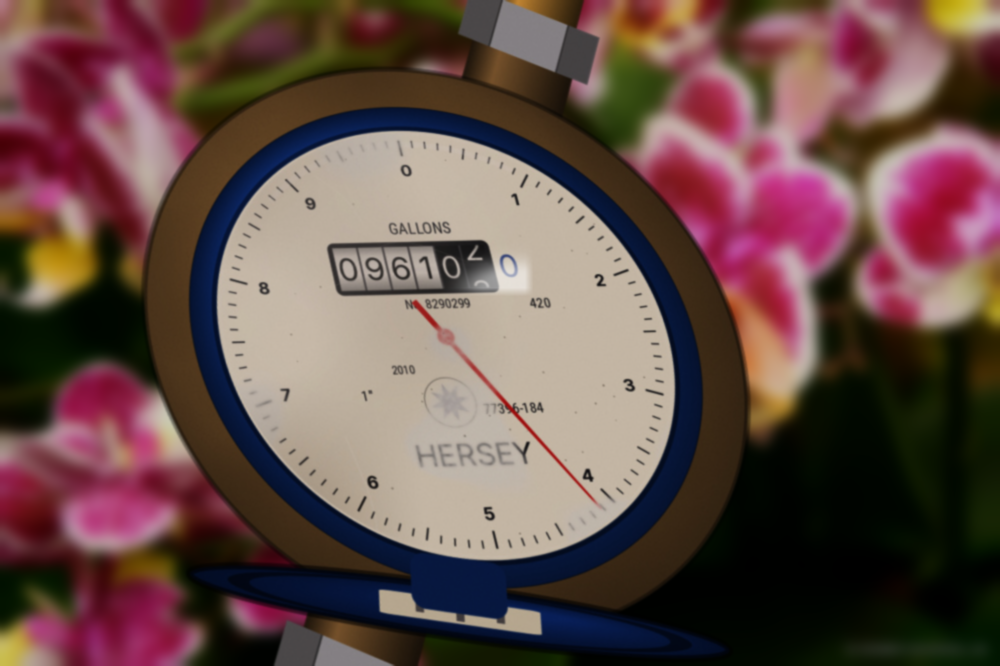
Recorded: 961024.1 gal
